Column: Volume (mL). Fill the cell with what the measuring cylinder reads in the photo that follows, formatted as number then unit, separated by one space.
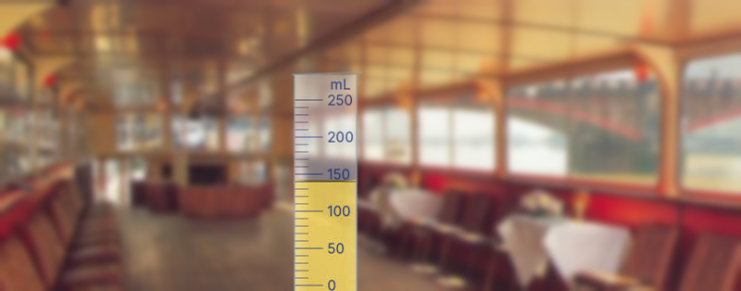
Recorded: 140 mL
